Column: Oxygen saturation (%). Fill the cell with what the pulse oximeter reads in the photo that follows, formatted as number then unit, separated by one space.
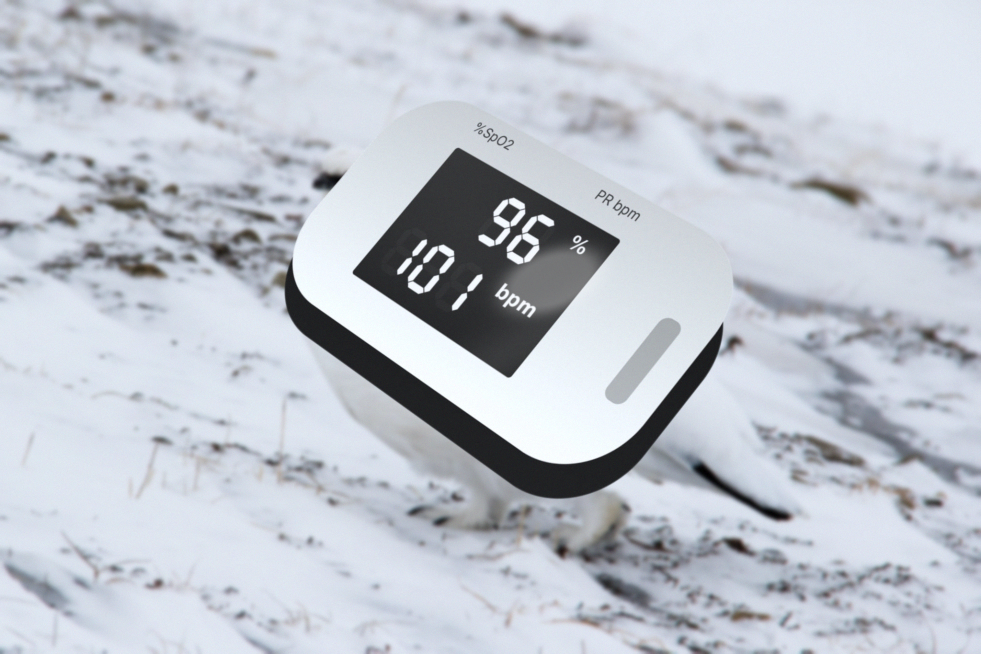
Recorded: 96 %
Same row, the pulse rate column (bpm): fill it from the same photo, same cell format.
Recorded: 101 bpm
